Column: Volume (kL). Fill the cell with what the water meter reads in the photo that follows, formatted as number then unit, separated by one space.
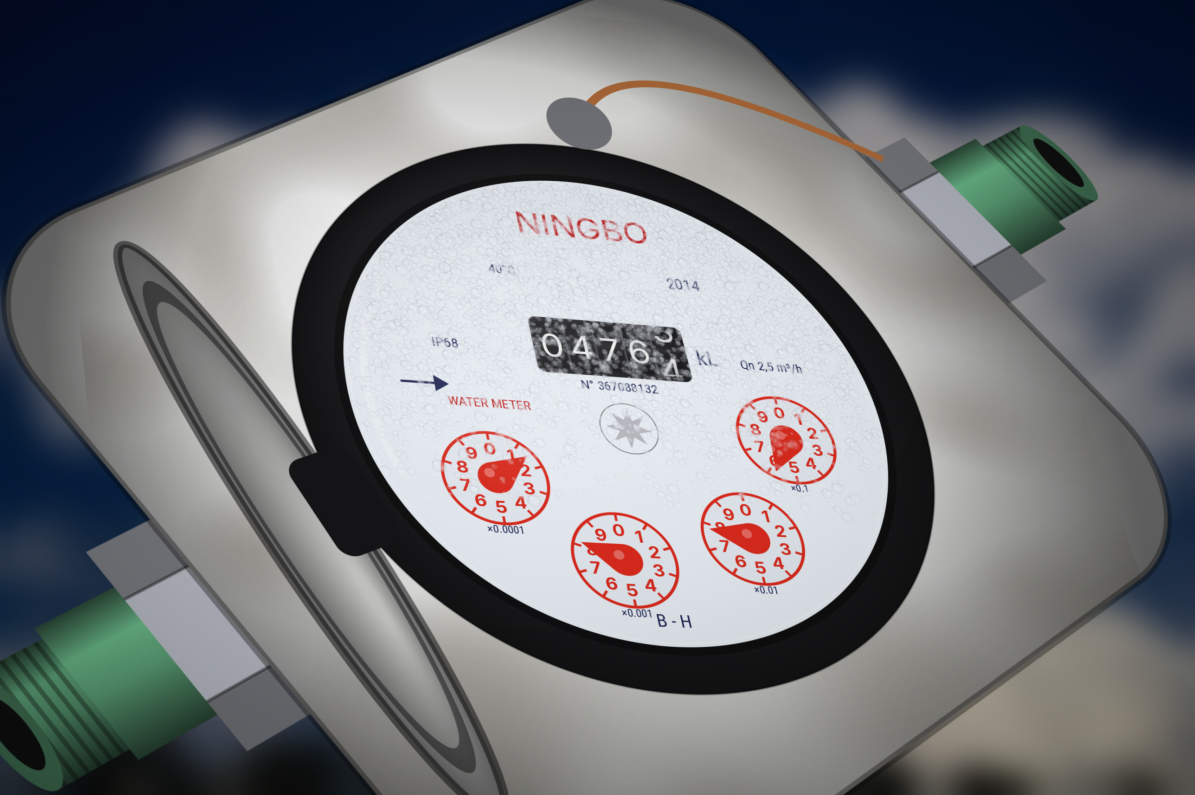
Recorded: 4763.5781 kL
